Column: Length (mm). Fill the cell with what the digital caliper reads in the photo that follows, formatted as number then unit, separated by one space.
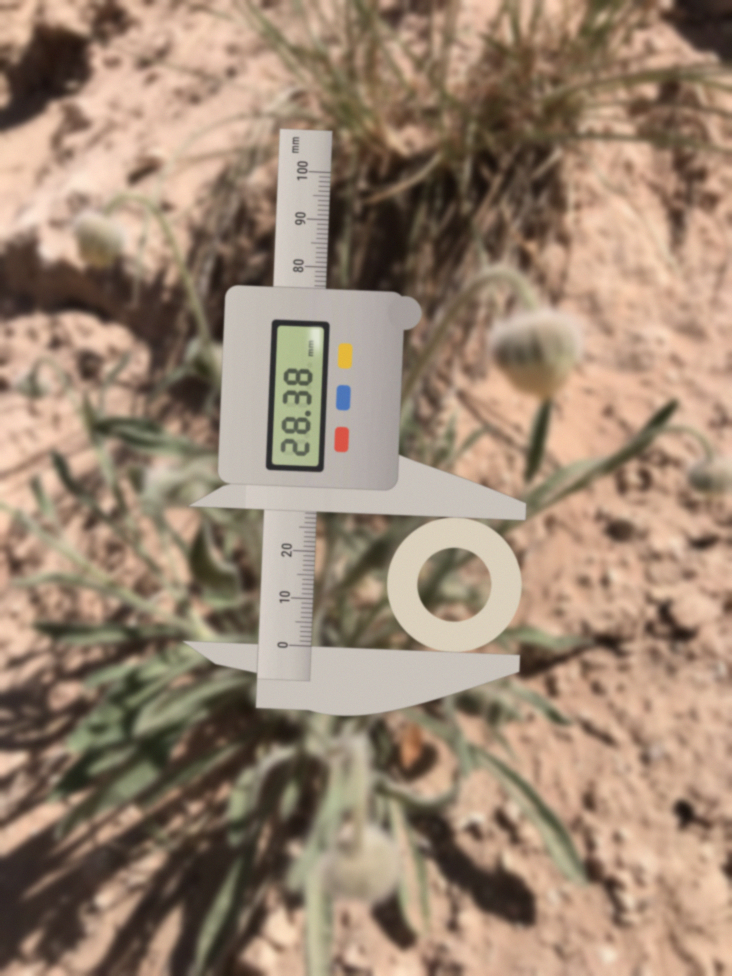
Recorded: 28.38 mm
